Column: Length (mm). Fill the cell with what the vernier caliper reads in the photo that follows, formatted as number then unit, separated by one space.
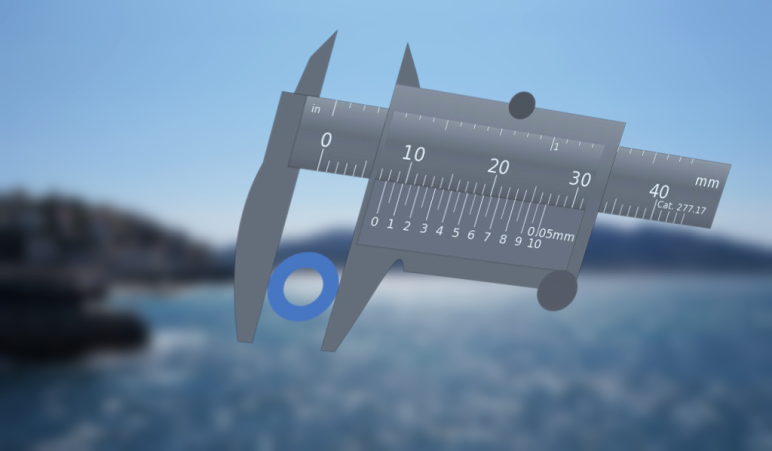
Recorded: 7.8 mm
